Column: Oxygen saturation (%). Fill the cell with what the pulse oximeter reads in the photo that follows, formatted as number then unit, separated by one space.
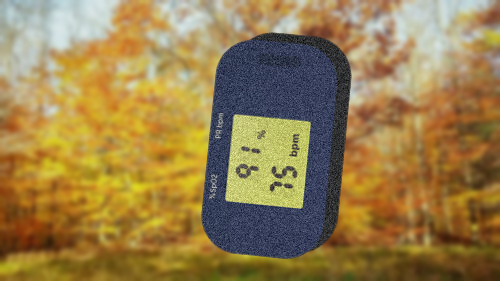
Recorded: 91 %
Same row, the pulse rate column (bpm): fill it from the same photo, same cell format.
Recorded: 75 bpm
